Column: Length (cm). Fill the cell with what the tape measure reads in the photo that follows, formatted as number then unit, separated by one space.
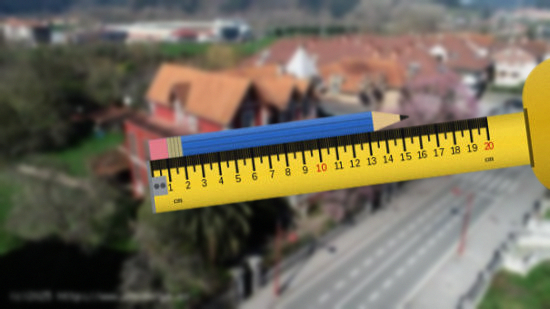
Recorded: 15.5 cm
